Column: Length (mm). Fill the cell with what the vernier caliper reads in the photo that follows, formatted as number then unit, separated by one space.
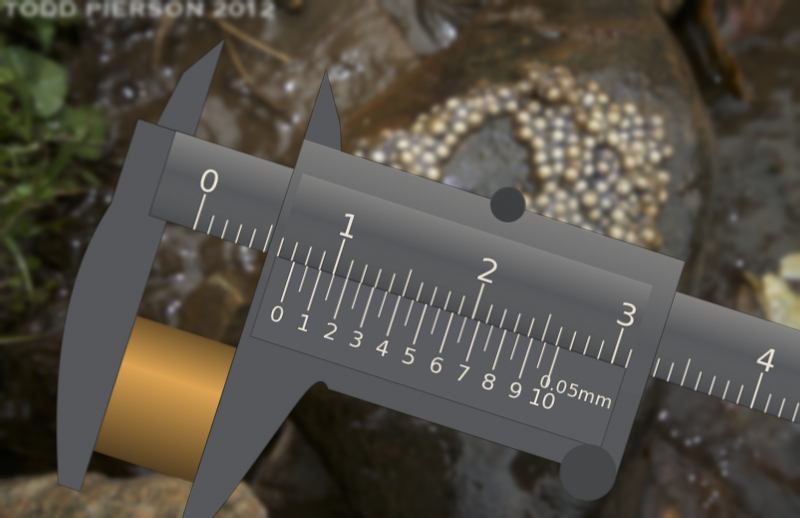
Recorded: 7.2 mm
